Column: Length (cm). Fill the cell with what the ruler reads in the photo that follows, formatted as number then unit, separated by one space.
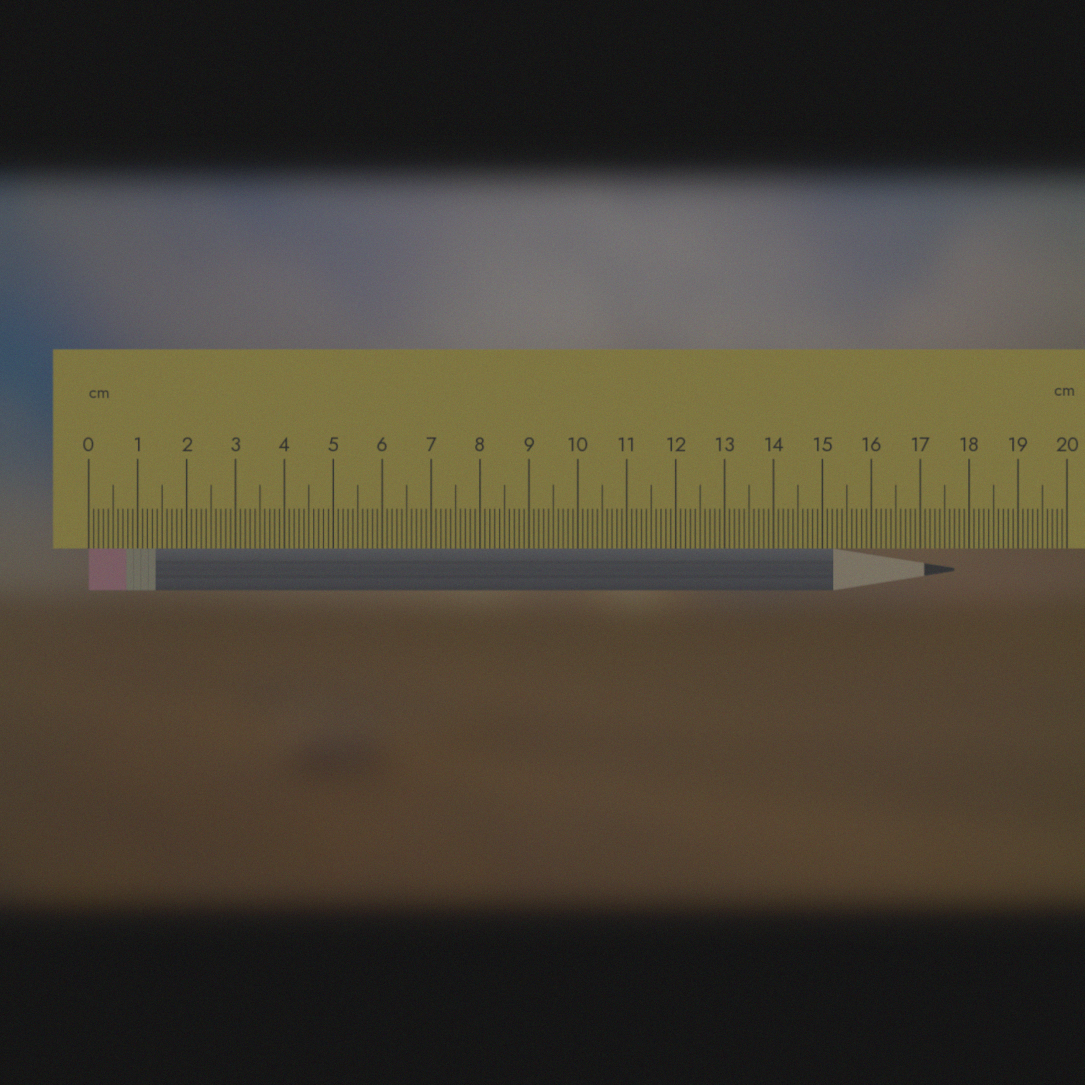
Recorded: 17.7 cm
